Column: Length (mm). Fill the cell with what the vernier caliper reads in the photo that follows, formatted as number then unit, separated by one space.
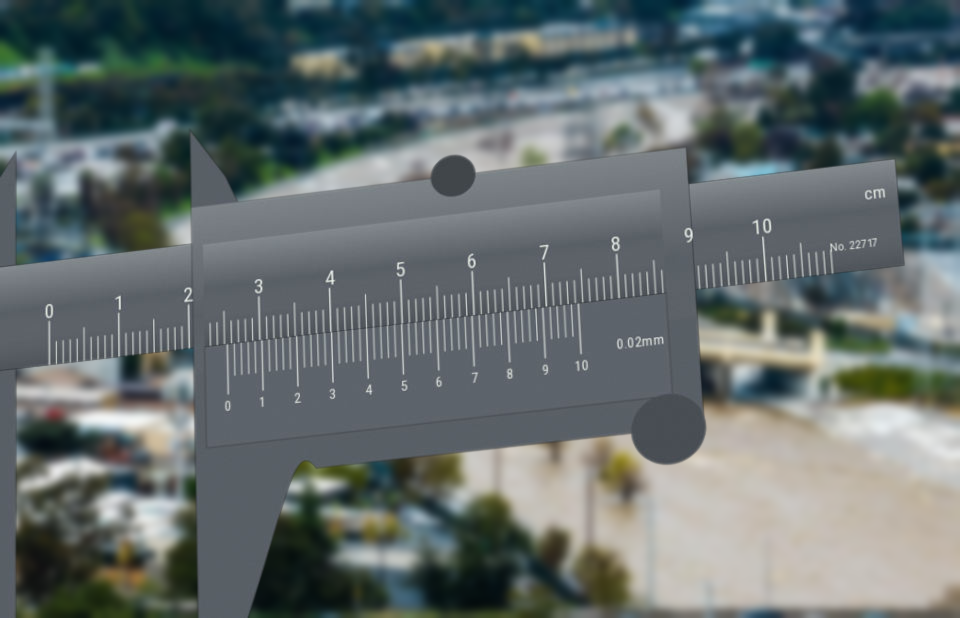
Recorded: 25.4 mm
